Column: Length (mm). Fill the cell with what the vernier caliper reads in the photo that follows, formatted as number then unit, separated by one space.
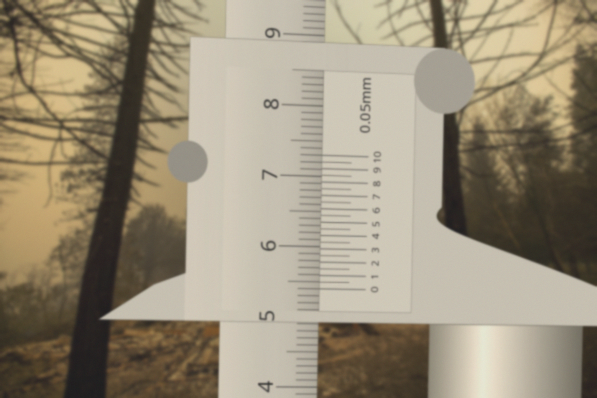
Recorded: 54.0 mm
